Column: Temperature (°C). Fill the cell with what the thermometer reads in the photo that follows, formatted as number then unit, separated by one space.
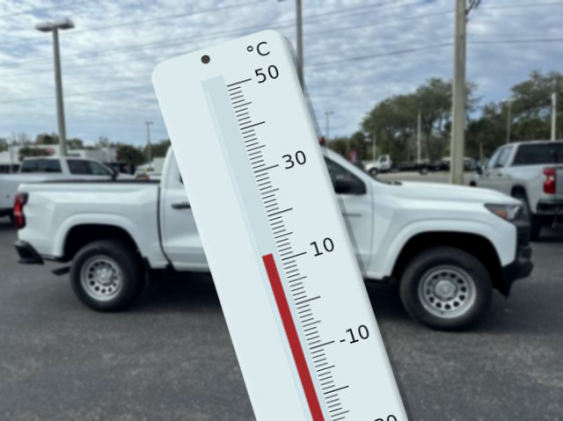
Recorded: 12 °C
